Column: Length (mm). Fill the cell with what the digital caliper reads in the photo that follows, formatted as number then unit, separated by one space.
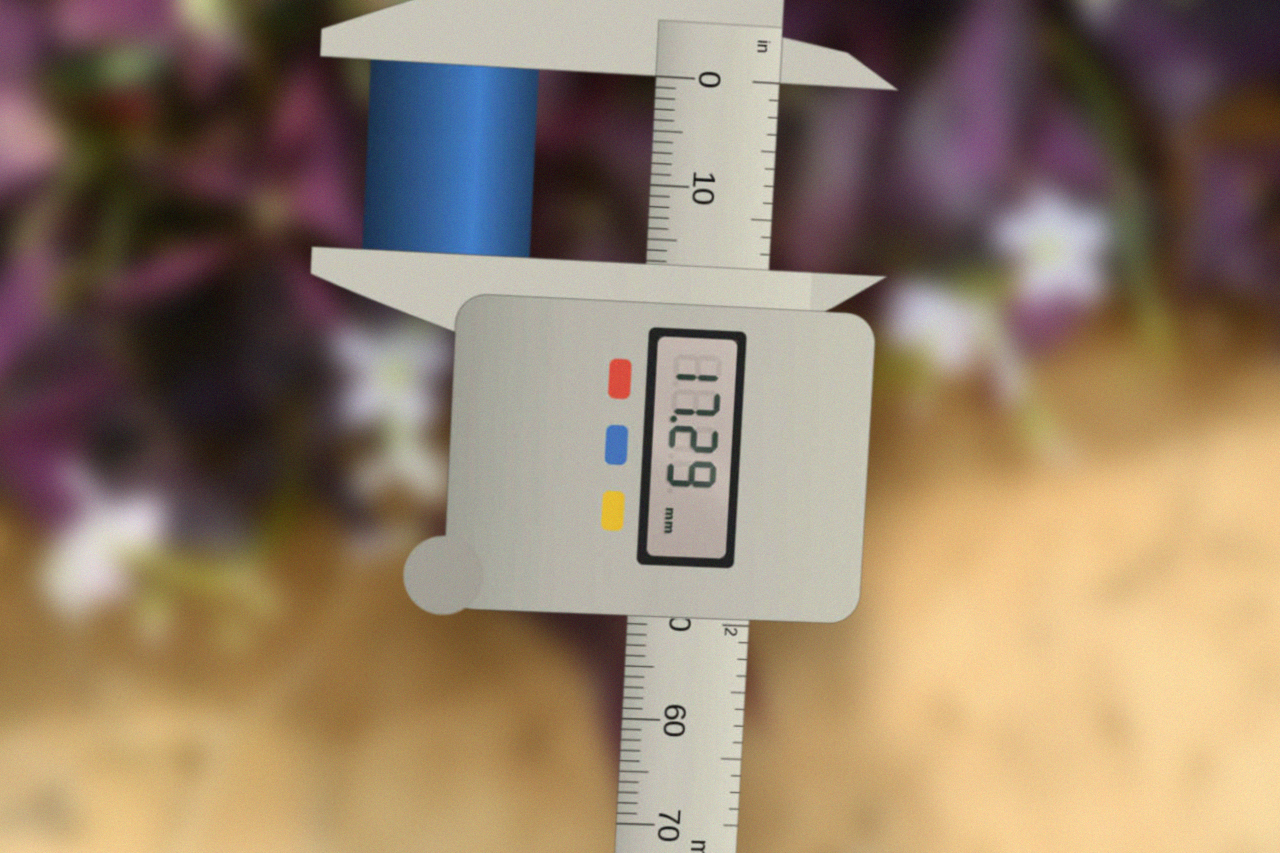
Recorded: 17.29 mm
